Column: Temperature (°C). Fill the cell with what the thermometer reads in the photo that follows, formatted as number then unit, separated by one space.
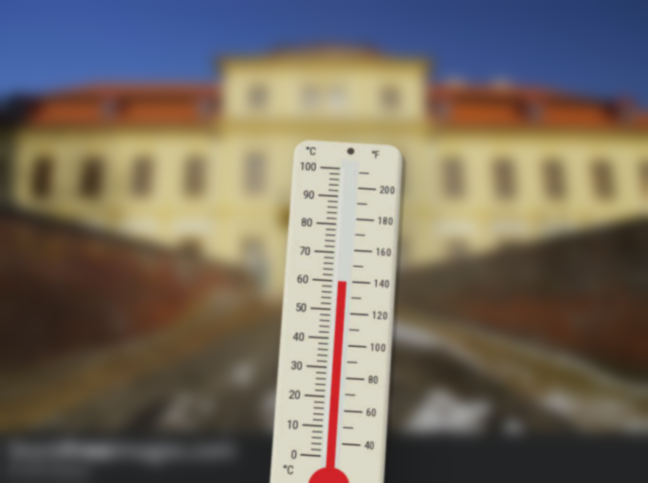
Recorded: 60 °C
